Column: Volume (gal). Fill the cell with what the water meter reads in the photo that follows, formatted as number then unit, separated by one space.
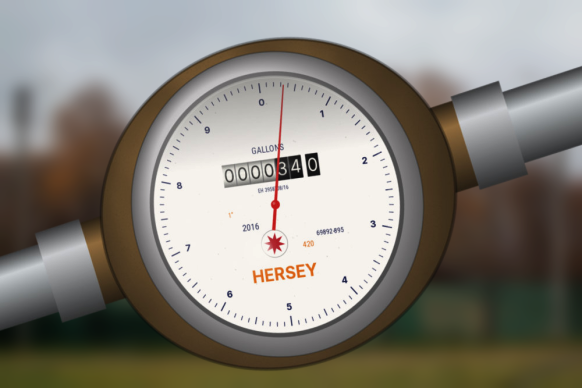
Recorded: 340.3 gal
